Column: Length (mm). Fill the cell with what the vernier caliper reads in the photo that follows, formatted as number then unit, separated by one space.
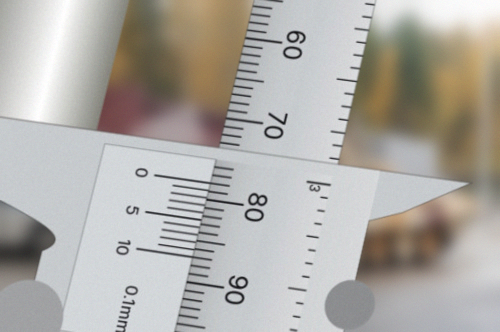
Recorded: 78.0 mm
